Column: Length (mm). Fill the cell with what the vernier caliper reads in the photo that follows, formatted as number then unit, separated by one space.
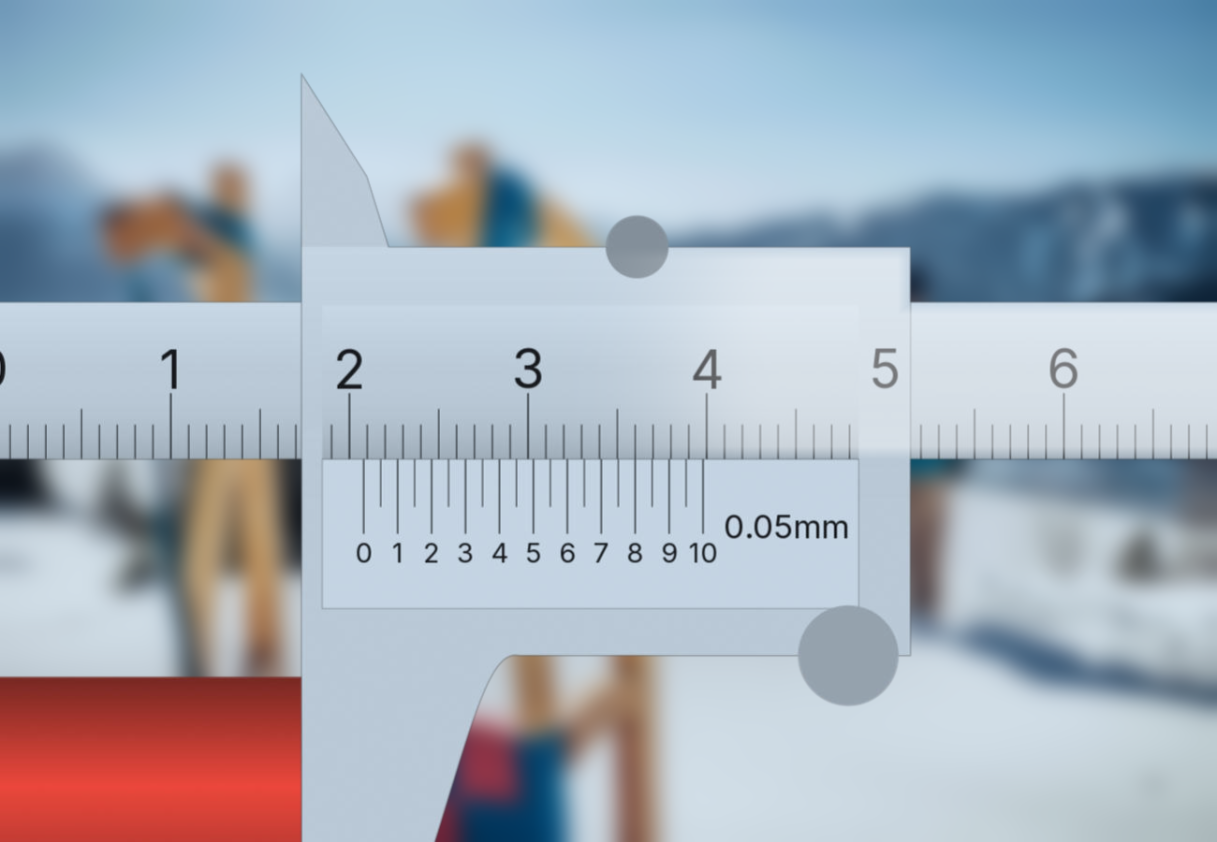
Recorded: 20.8 mm
